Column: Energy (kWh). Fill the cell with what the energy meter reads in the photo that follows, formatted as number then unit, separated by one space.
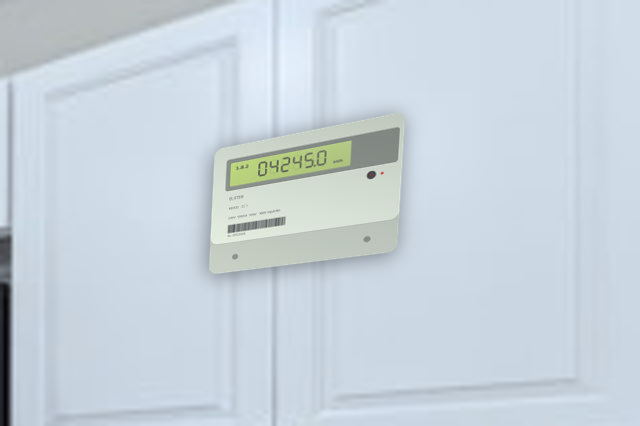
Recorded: 4245.0 kWh
